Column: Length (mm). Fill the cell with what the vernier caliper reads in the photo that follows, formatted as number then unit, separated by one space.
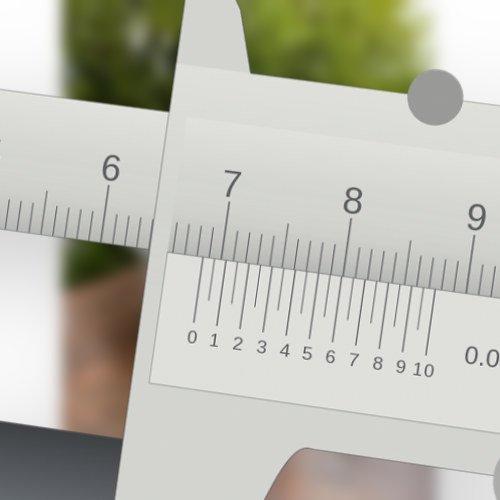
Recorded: 68.5 mm
